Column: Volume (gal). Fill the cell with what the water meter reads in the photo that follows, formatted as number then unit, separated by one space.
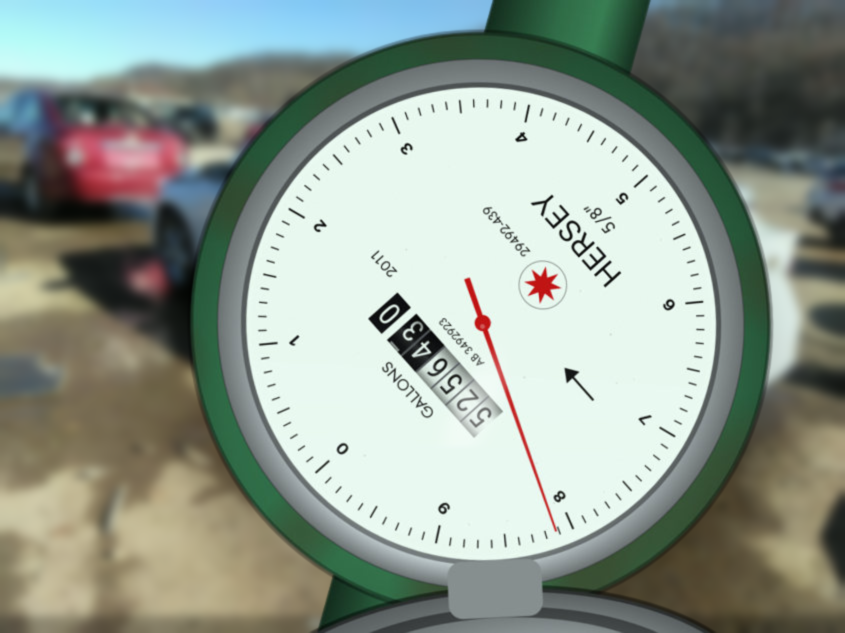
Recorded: 5256428.1 gal
